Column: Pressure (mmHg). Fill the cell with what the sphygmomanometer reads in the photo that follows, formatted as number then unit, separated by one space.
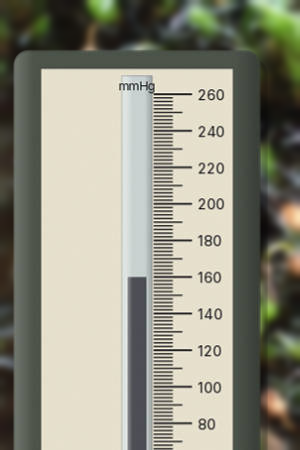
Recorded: 160 mmHg
